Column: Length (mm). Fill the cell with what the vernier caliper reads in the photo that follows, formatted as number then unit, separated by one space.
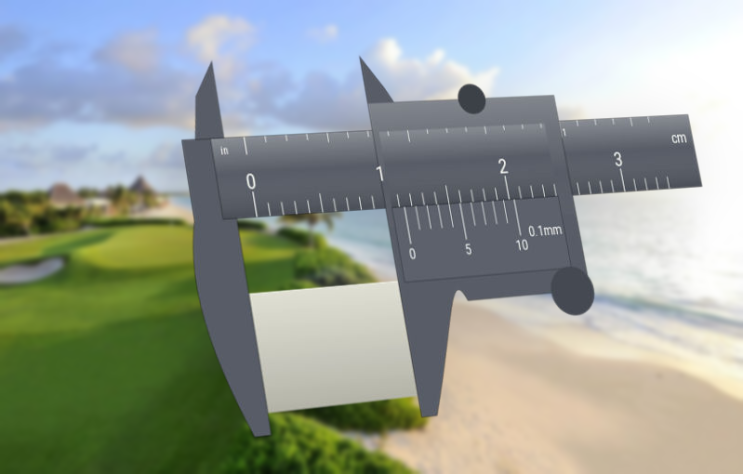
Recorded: 11.4 mm
